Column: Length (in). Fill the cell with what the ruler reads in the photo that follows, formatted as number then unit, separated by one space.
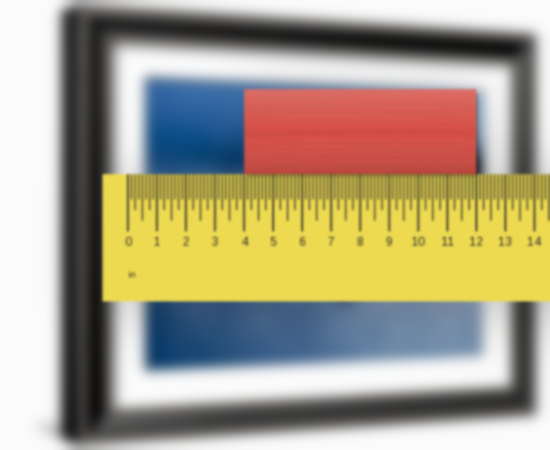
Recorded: 8 in
